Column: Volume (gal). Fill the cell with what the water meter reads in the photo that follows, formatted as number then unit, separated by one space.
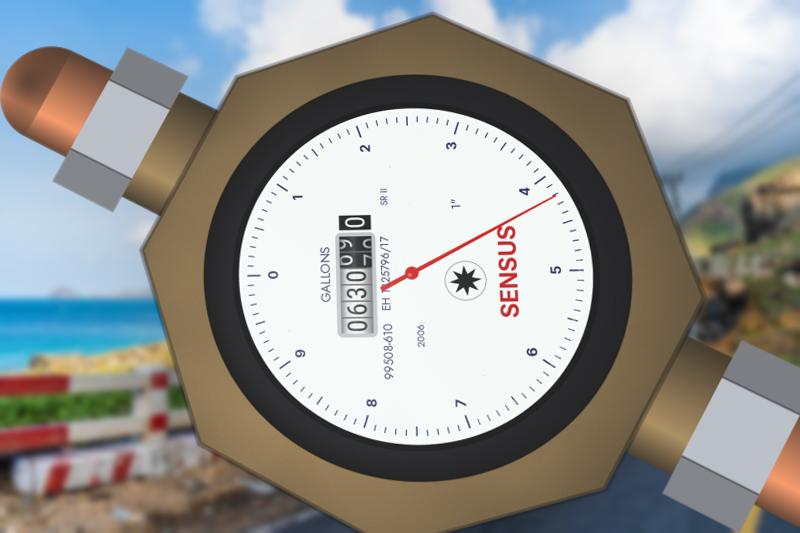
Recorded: 630694.2 gal
